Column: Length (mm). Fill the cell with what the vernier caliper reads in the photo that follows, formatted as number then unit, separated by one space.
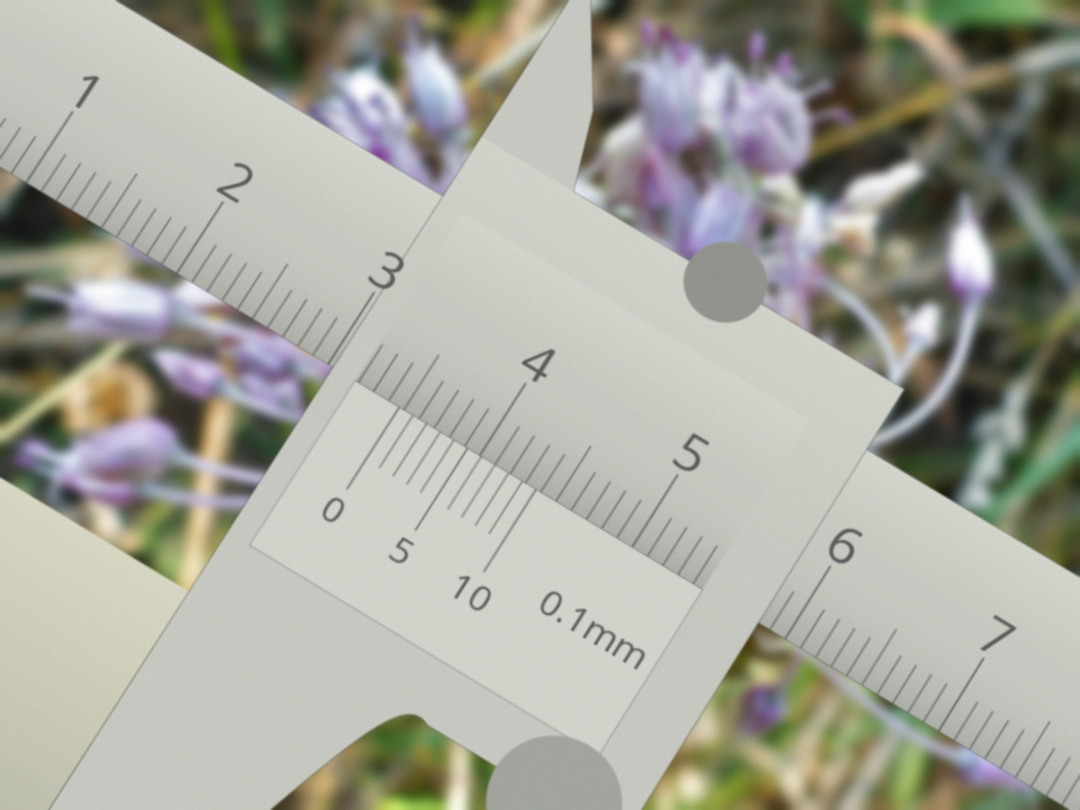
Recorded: 34.7 mm
